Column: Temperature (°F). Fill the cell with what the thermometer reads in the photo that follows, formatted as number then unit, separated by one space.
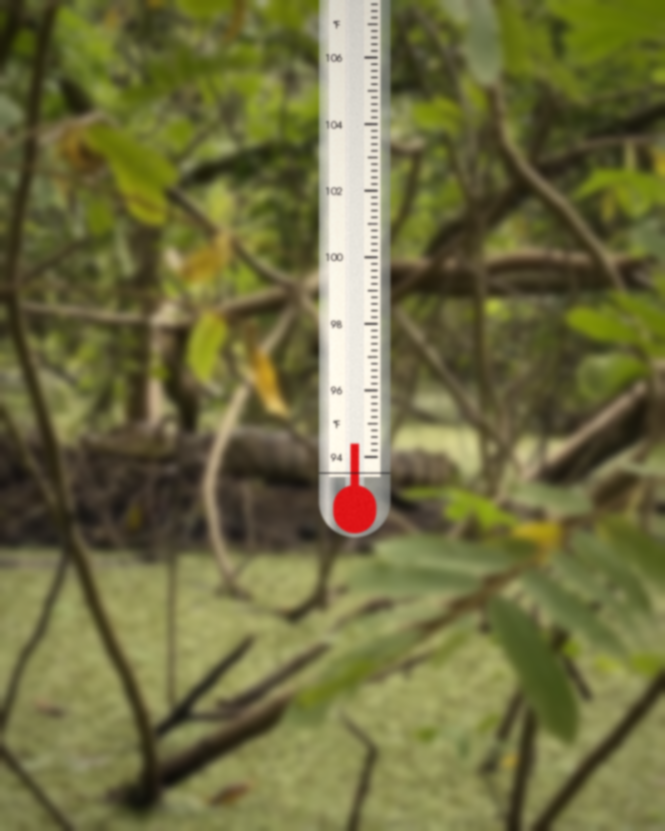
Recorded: 94.4 °F
